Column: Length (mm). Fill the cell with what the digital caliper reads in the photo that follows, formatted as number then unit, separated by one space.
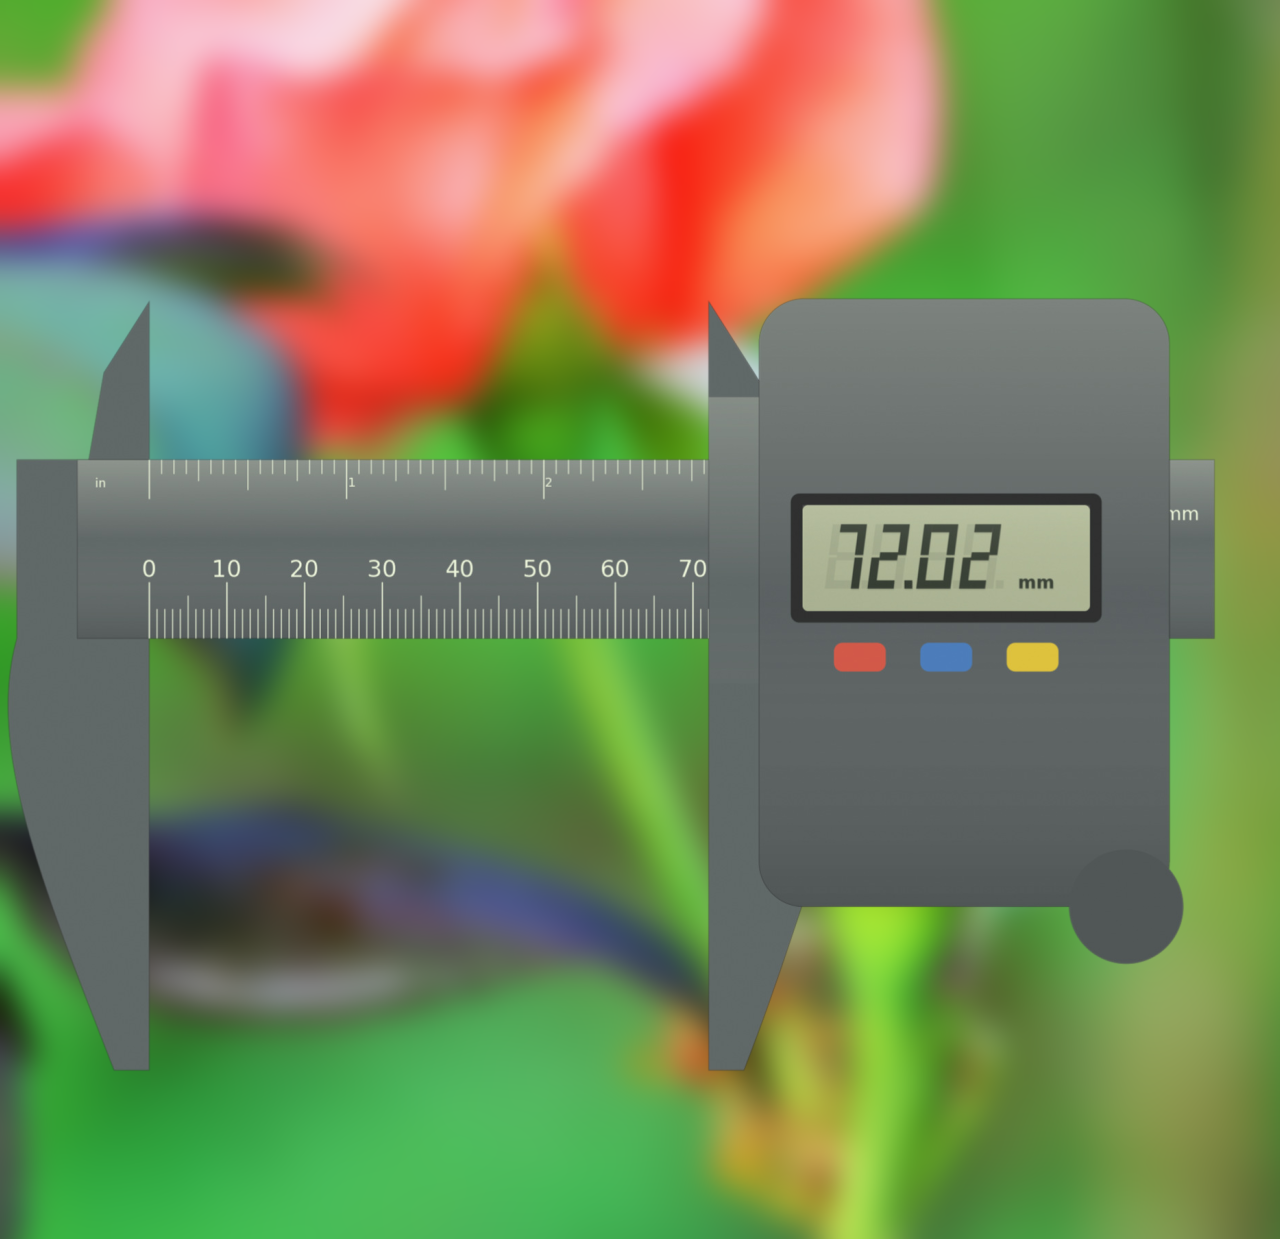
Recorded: 72.02 mm
